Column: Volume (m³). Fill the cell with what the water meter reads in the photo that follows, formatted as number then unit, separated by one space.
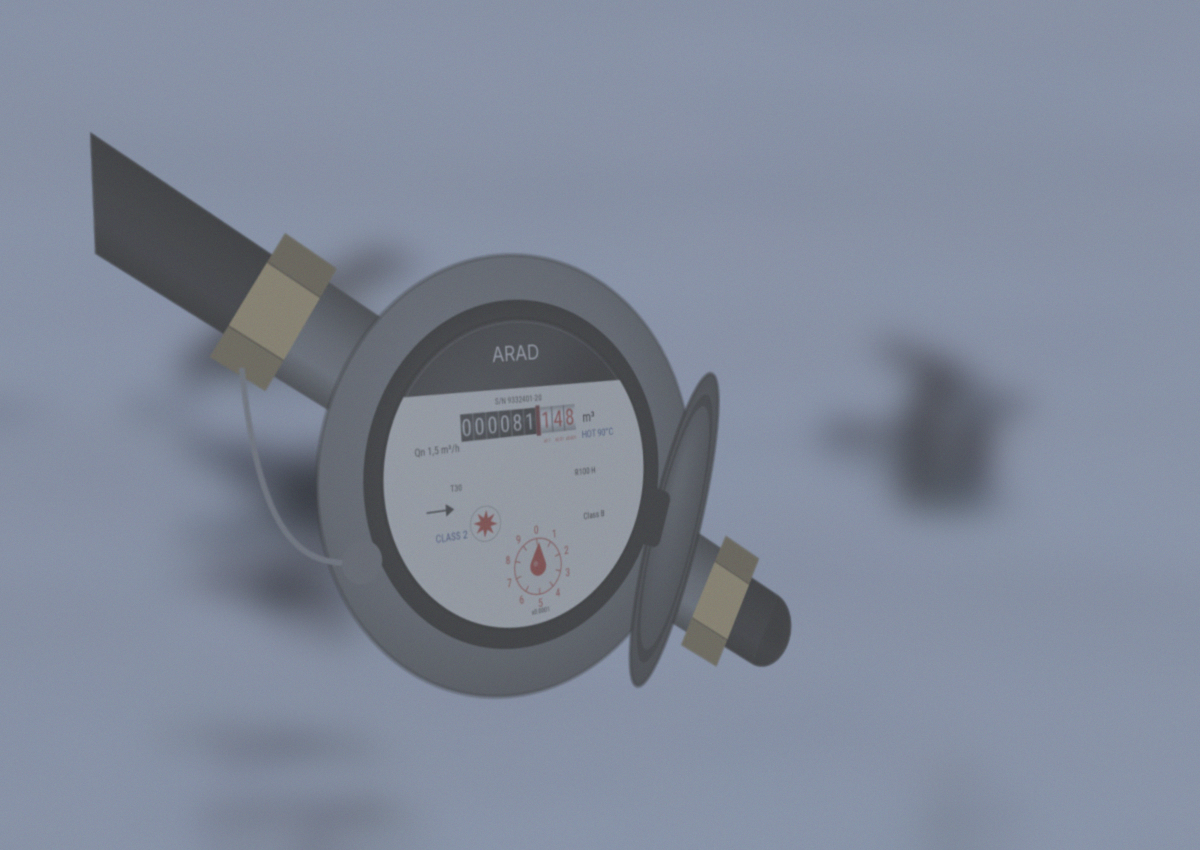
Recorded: 81.1480 m³
